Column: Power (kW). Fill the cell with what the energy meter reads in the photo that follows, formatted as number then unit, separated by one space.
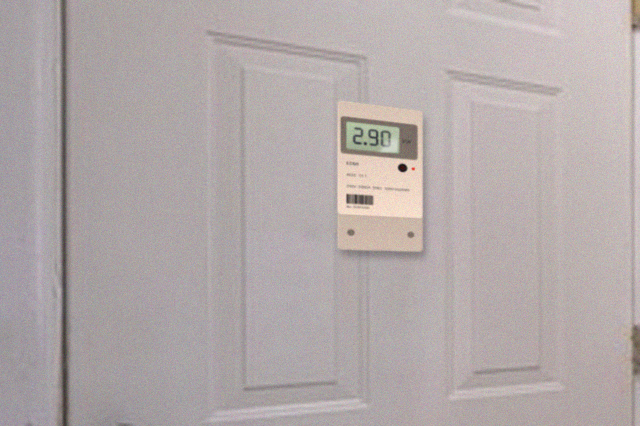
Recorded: 2.90 kW
